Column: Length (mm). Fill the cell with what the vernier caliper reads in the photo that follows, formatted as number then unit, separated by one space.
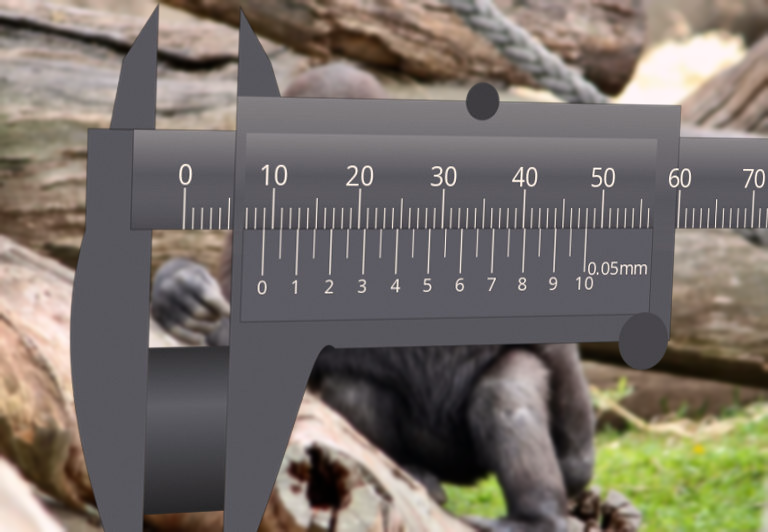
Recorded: 9.0 mm
